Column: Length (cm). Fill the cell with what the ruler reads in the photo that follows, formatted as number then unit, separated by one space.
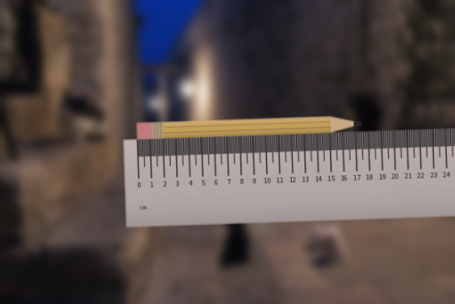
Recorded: 17.5 cm
